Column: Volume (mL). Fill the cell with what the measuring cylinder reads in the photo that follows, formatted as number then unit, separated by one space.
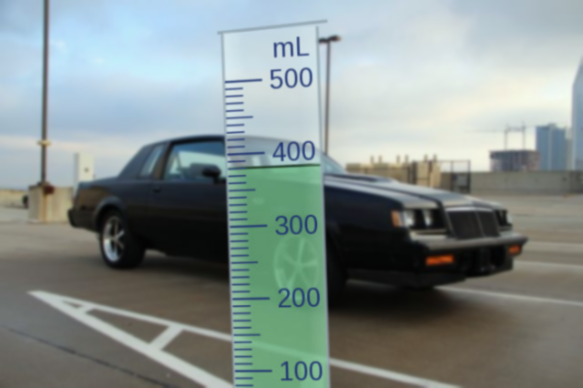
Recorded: 380 mL
